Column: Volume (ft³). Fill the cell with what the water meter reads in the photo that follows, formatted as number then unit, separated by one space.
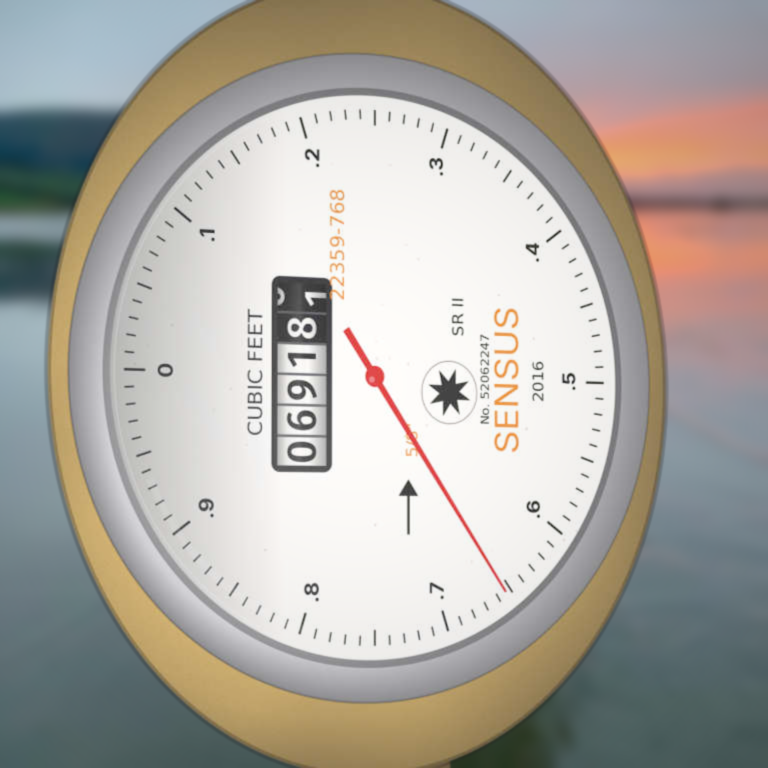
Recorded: 69180.65 ft³
